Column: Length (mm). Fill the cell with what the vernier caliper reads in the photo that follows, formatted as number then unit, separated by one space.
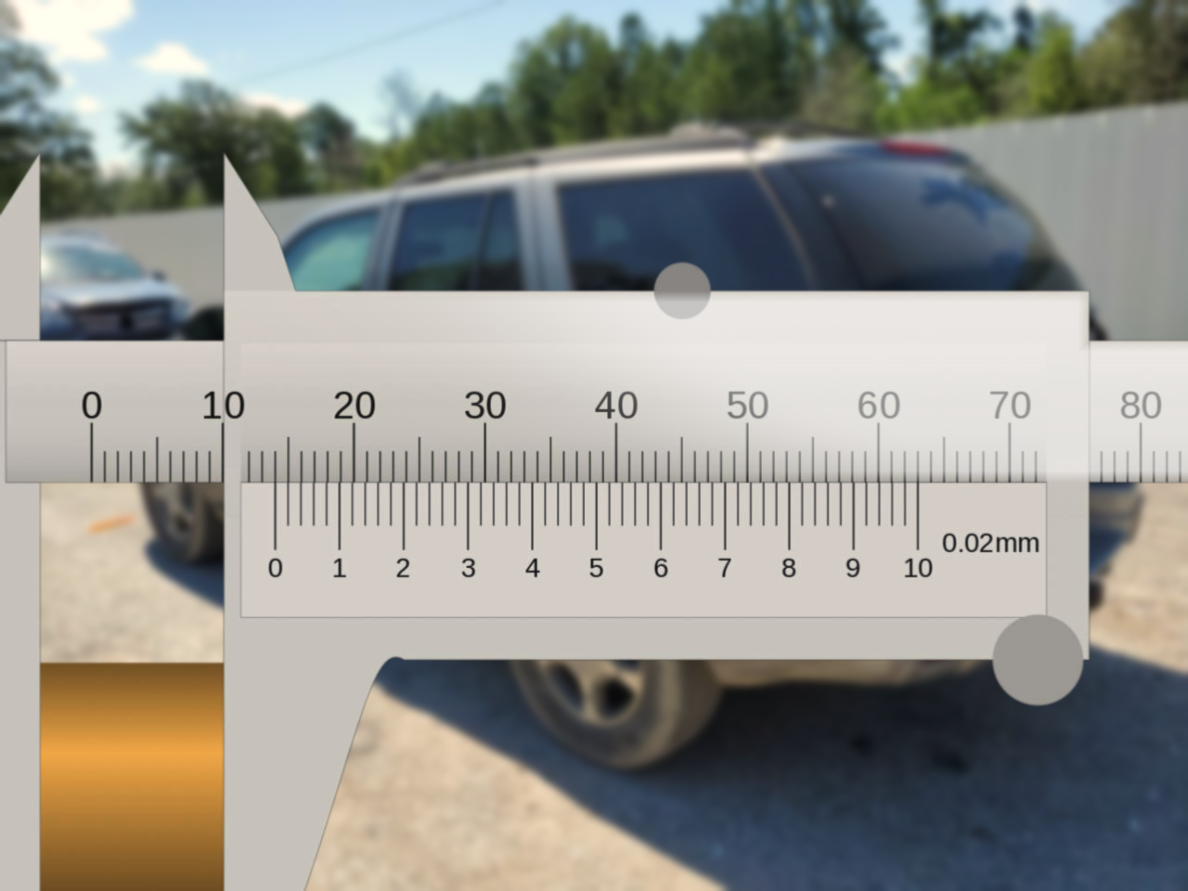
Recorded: 14.0 mm
